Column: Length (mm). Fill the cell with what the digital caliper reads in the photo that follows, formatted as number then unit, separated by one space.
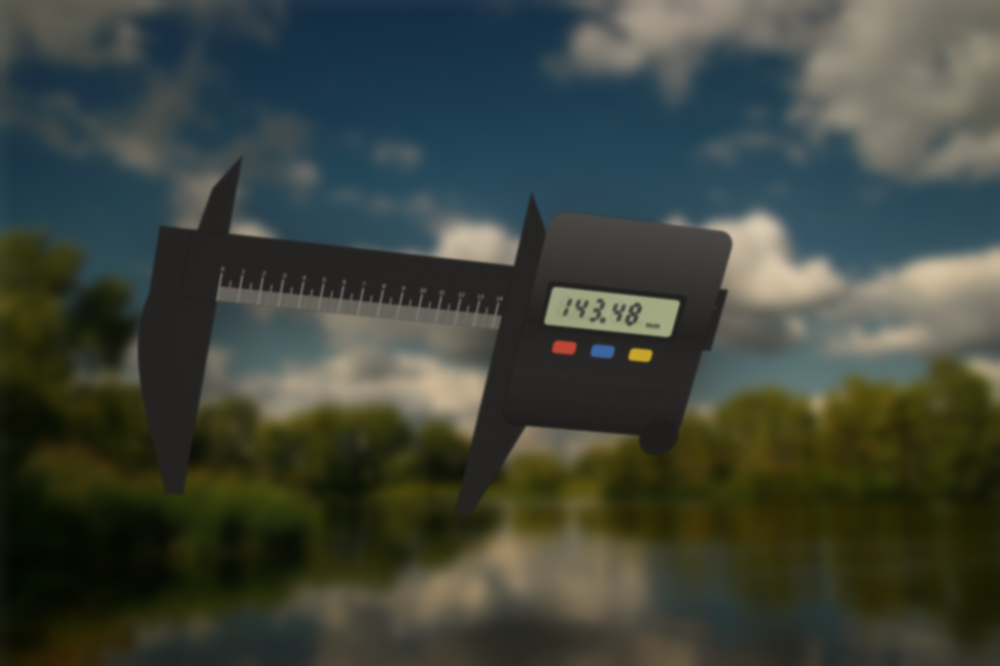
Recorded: 143.48 mm
